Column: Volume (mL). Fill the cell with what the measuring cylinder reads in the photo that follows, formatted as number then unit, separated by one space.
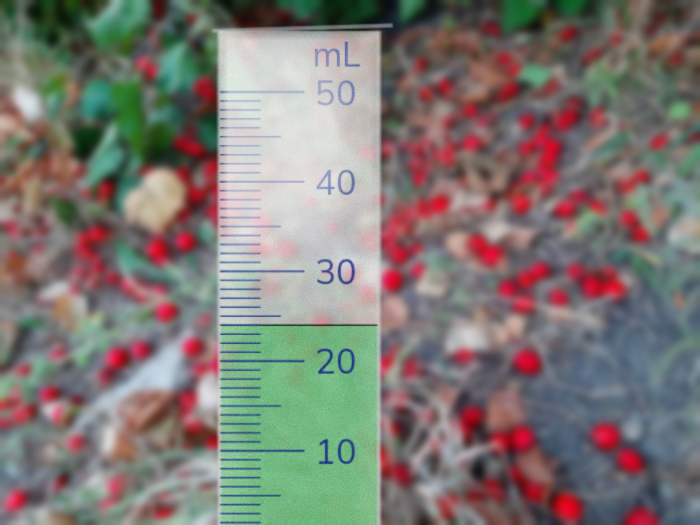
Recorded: 24 mL
